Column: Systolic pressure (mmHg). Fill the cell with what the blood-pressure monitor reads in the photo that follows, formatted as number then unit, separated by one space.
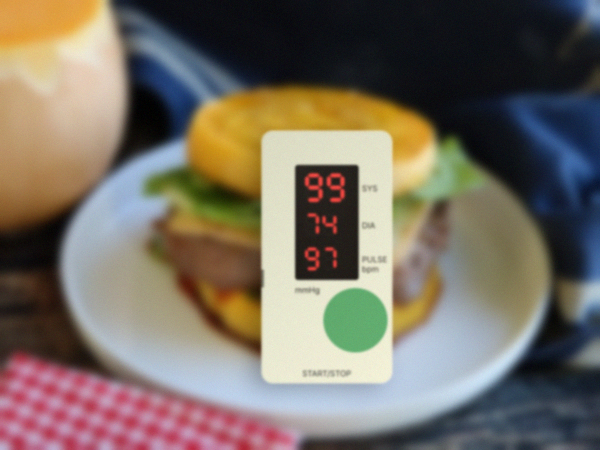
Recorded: 99 mmHg
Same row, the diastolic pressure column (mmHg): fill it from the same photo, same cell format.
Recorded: 74 mmHg
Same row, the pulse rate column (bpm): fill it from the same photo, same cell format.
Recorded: 97 bpm
